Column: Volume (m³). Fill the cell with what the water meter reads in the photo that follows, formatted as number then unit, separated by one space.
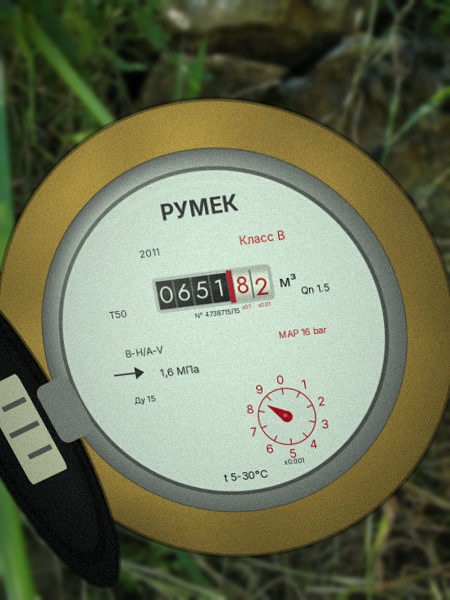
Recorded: 651.818 m³
